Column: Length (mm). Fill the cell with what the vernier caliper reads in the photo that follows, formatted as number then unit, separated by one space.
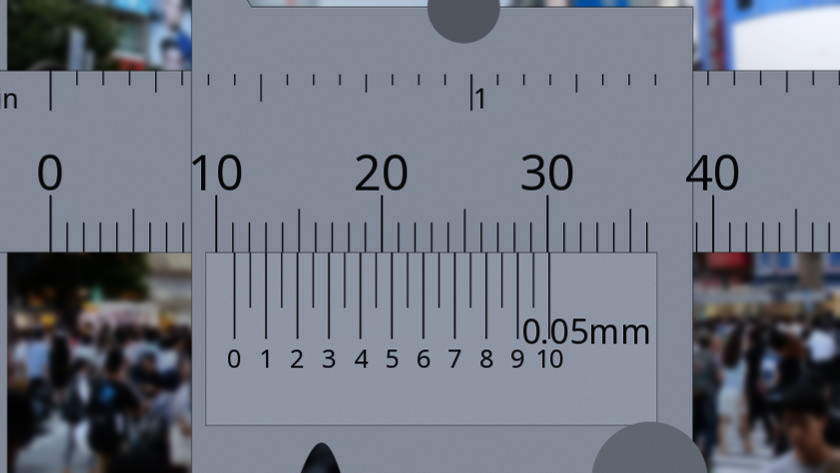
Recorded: 11.1 mm
